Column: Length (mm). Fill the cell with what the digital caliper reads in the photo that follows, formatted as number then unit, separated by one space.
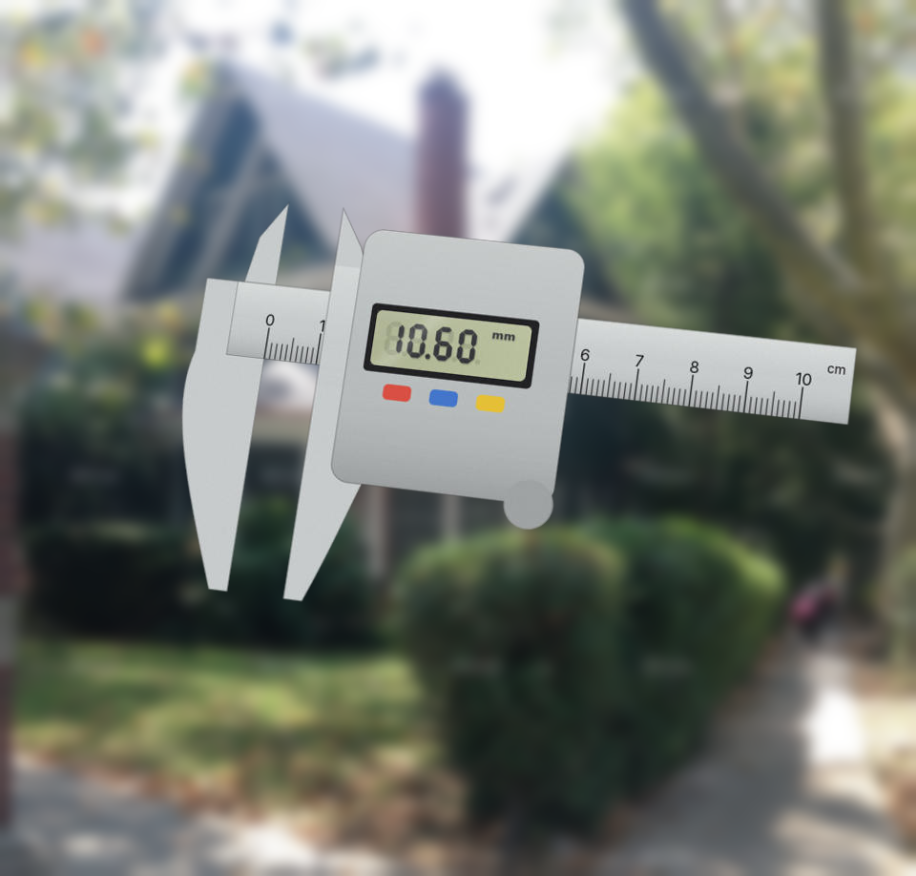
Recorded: 10.60 mm
